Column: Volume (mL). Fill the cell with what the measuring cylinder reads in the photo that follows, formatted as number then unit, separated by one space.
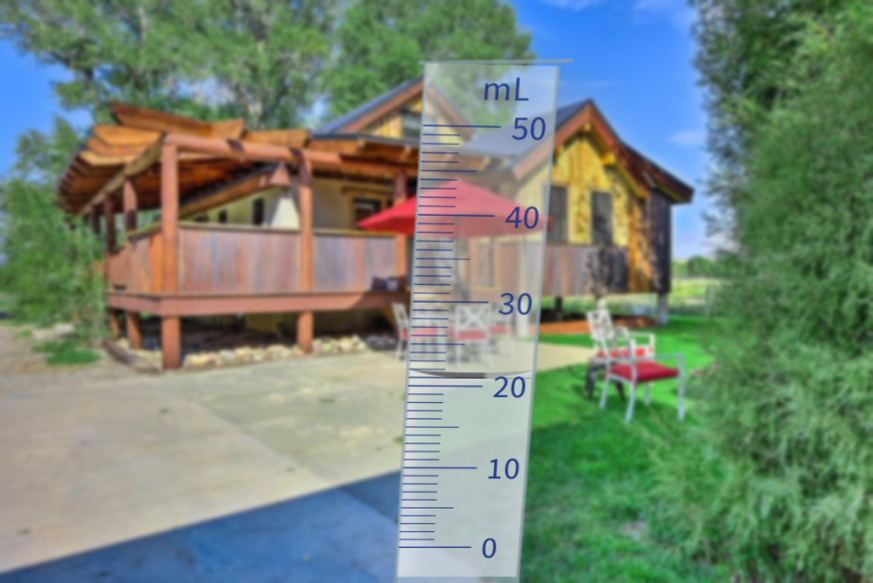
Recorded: 21 mL
